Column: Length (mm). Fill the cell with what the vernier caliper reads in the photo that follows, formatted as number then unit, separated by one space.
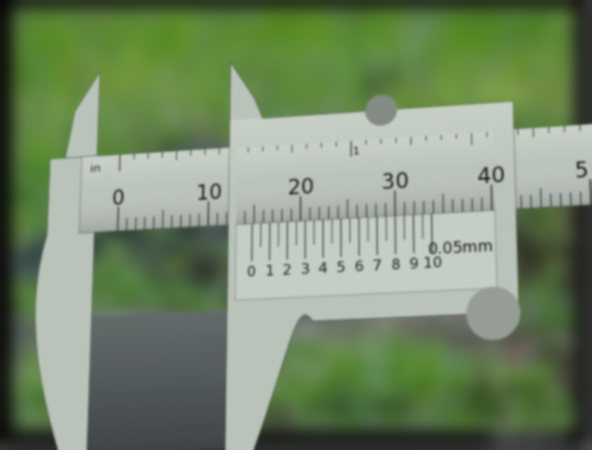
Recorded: 14.8 mm
